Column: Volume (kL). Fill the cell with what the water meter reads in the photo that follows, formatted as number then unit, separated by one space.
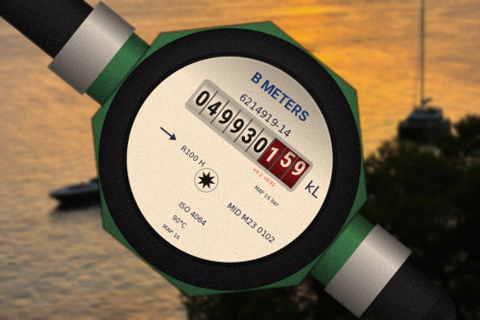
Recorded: 49930.159 kL
